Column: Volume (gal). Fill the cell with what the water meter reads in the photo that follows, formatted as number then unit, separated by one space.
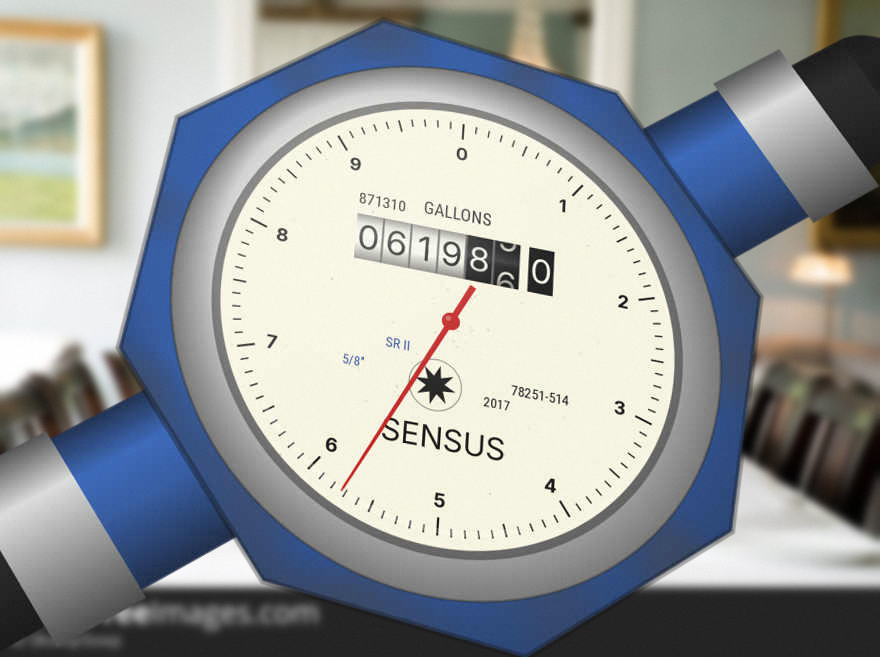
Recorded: 619855.7 gal
